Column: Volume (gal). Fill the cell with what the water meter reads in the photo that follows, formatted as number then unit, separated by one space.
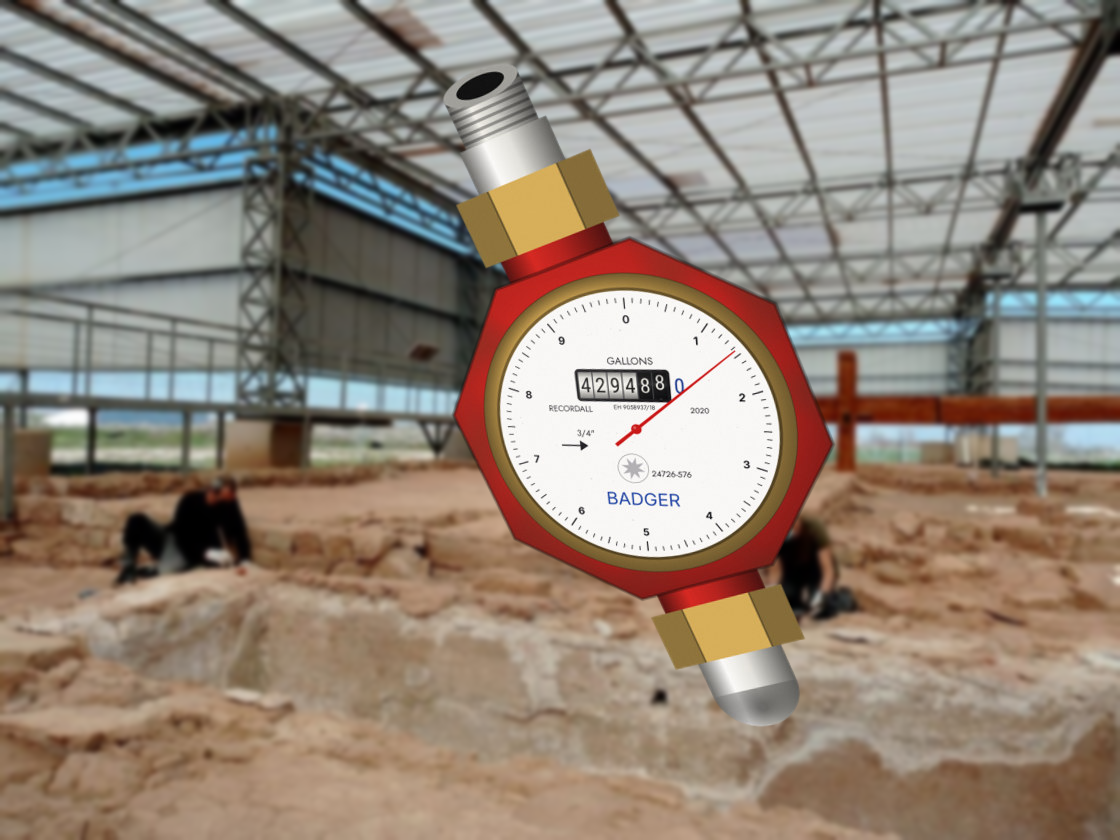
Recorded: 4294881.4 gal
